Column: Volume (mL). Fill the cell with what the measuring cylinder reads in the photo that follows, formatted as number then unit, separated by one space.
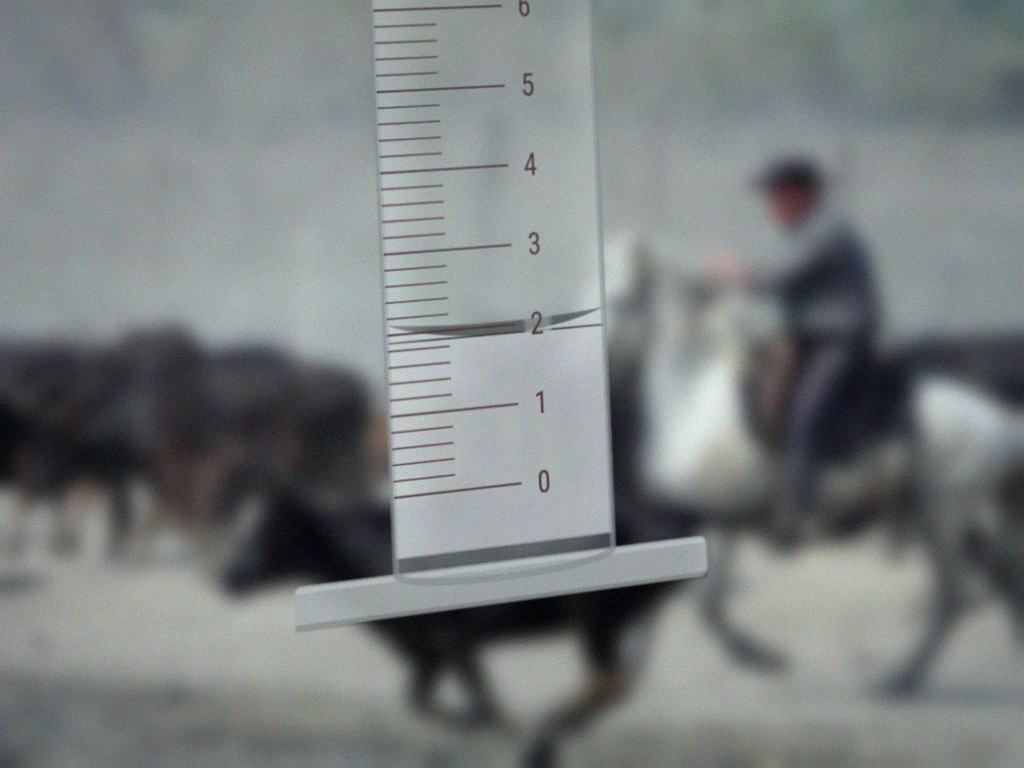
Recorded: 1.9 mL
